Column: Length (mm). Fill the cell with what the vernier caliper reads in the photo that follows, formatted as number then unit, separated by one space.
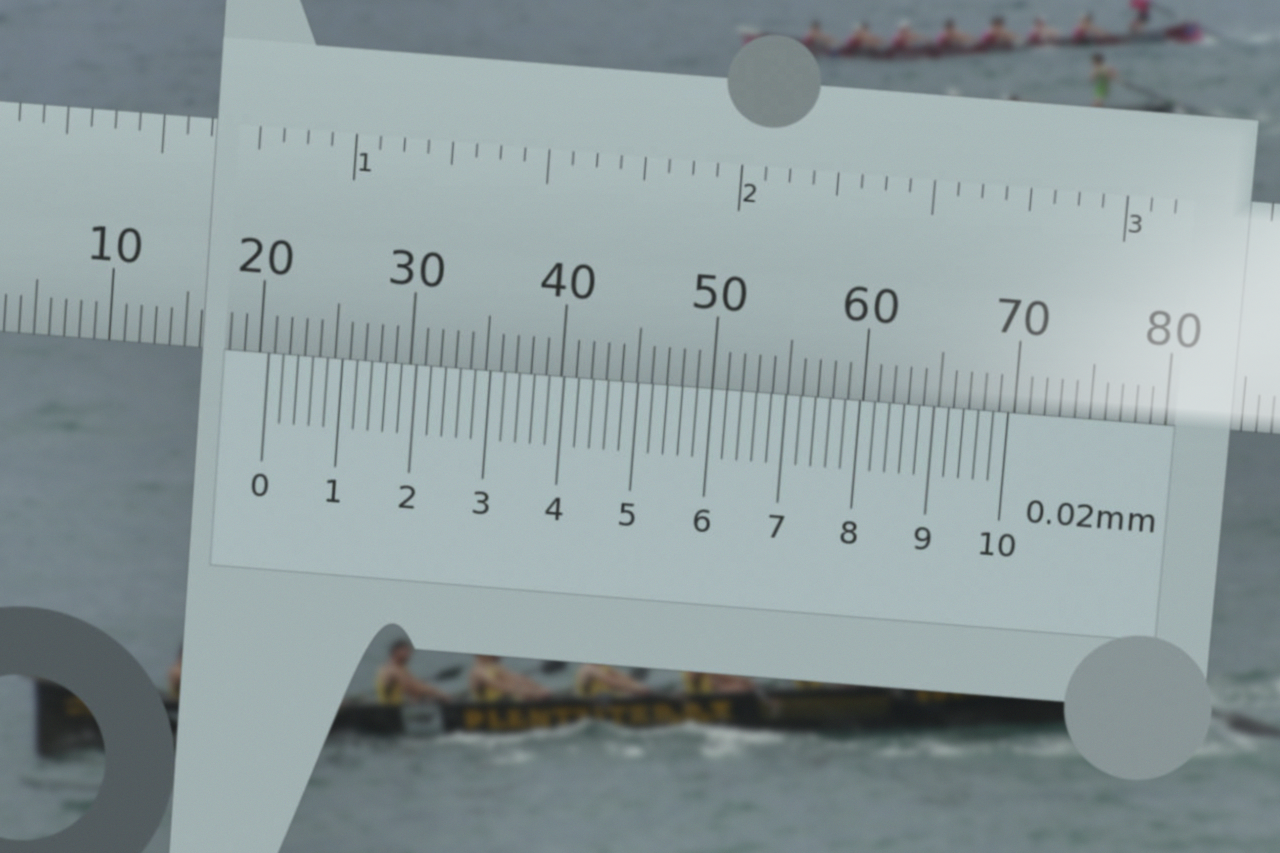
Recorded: 20.6 mm
